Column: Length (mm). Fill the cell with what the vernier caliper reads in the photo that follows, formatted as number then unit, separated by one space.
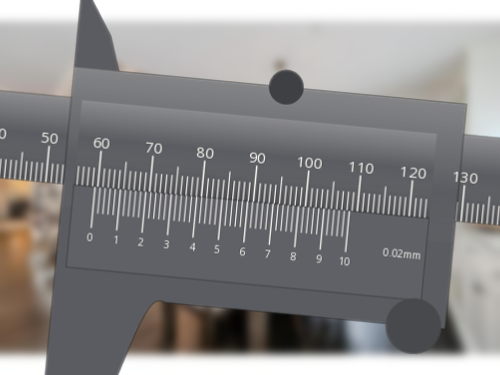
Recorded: 59.5 mm
